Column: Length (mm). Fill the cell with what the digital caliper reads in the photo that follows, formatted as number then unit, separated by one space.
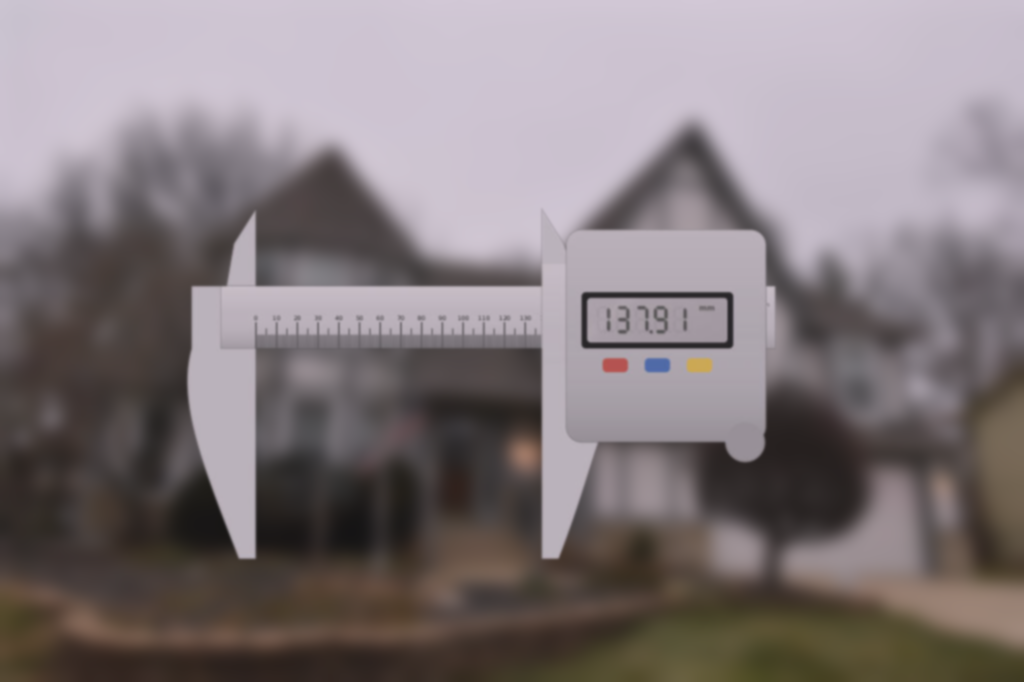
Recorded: 137.91 mm
